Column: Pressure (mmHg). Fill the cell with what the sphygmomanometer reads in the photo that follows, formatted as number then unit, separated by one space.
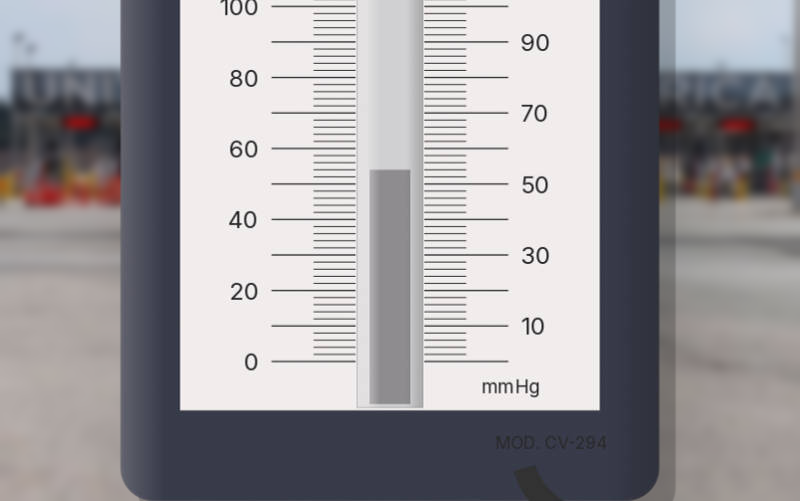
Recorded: 54 mmHg
